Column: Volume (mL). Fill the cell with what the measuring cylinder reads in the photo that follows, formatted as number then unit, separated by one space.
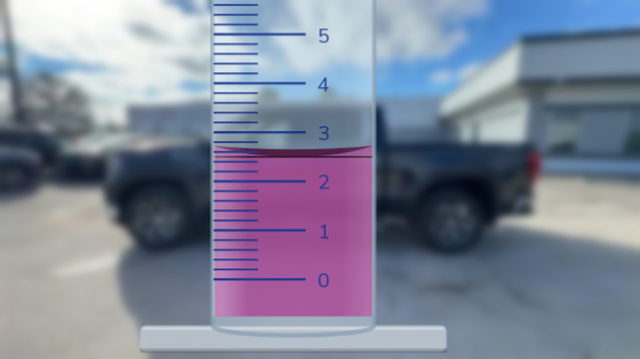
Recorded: 2.5 mL
